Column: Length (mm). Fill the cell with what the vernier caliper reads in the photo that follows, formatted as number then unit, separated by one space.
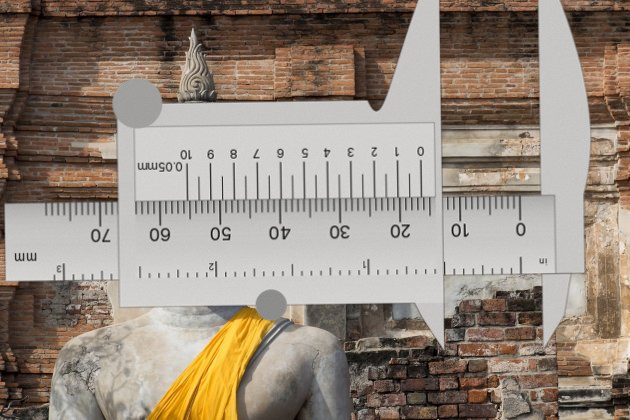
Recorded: 16.4 mm
